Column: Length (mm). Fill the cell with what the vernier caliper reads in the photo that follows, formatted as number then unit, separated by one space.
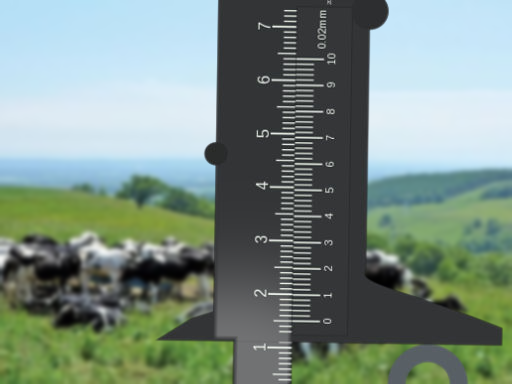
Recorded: 15.0 mm
